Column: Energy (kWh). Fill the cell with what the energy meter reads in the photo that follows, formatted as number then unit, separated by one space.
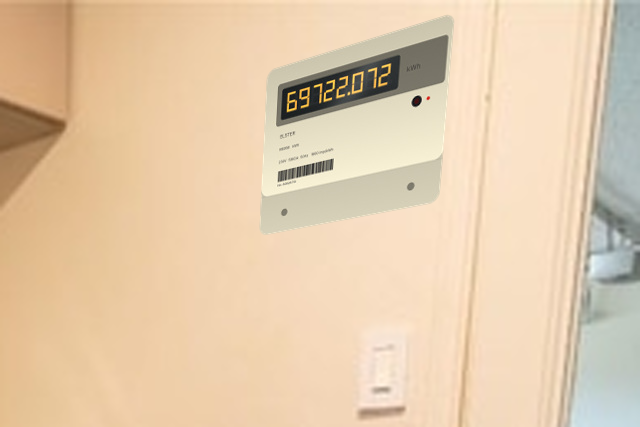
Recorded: 69722.072 kWh
